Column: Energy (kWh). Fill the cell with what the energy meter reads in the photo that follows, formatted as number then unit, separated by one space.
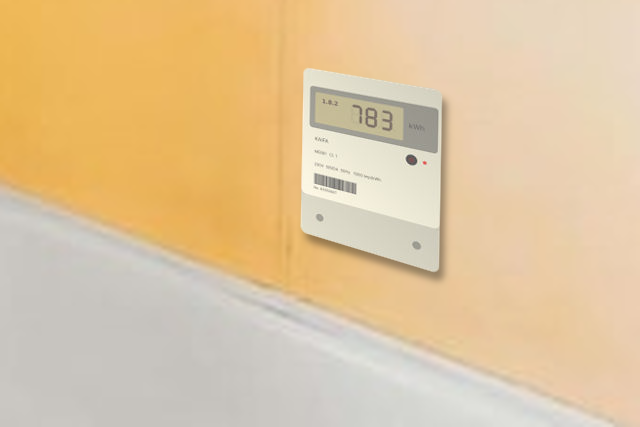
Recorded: 783 kWh
